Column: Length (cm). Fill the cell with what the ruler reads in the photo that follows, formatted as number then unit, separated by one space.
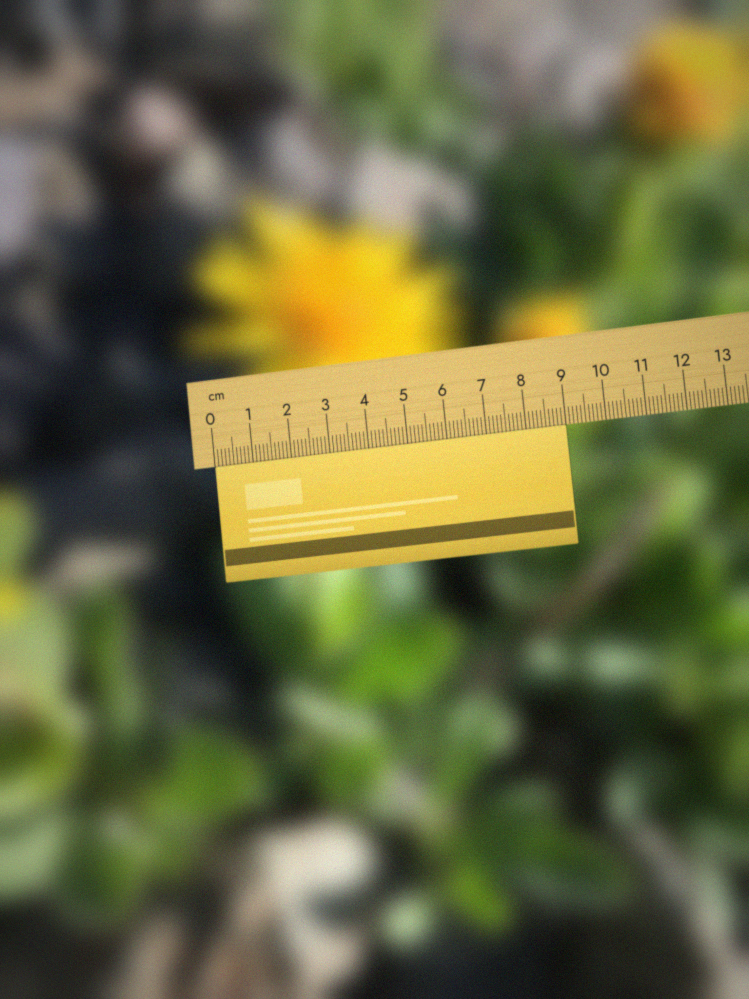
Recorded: 9 cm
